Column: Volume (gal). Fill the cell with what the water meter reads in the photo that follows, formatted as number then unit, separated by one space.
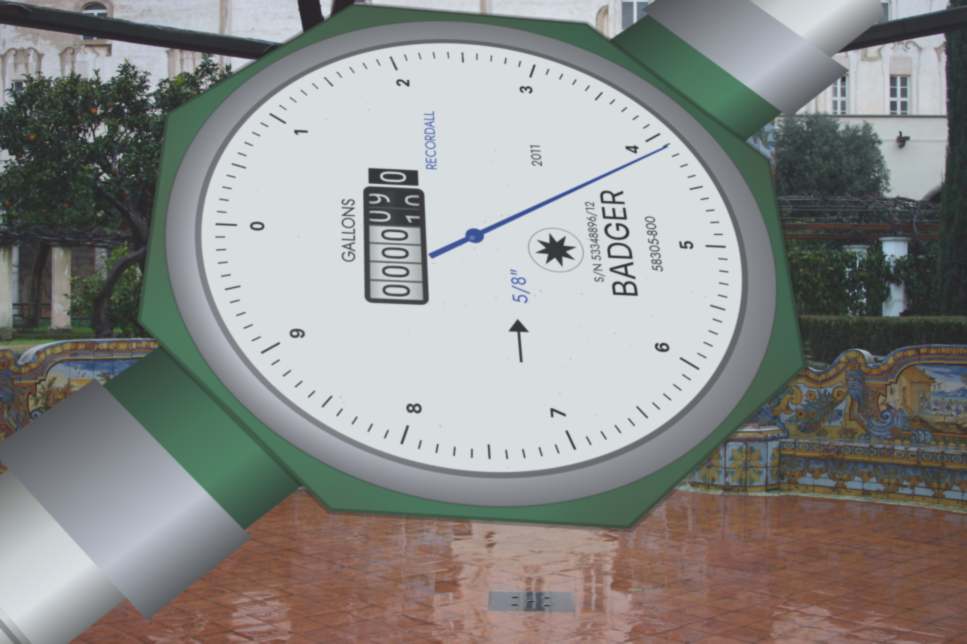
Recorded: 94.1 gal
